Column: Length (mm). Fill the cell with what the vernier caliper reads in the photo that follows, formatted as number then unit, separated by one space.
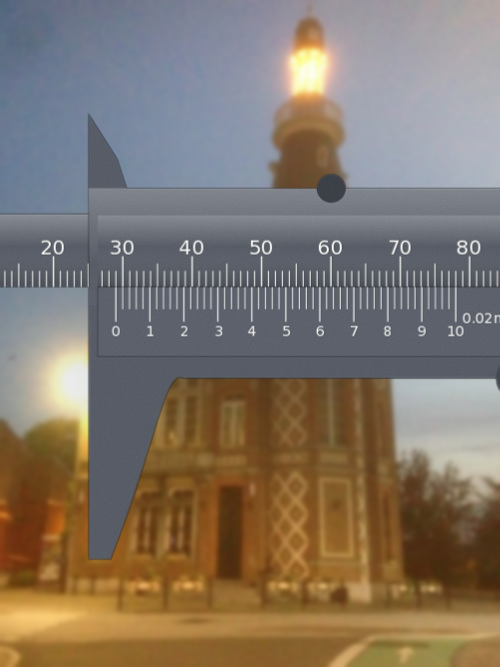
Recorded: 29.0 mm
